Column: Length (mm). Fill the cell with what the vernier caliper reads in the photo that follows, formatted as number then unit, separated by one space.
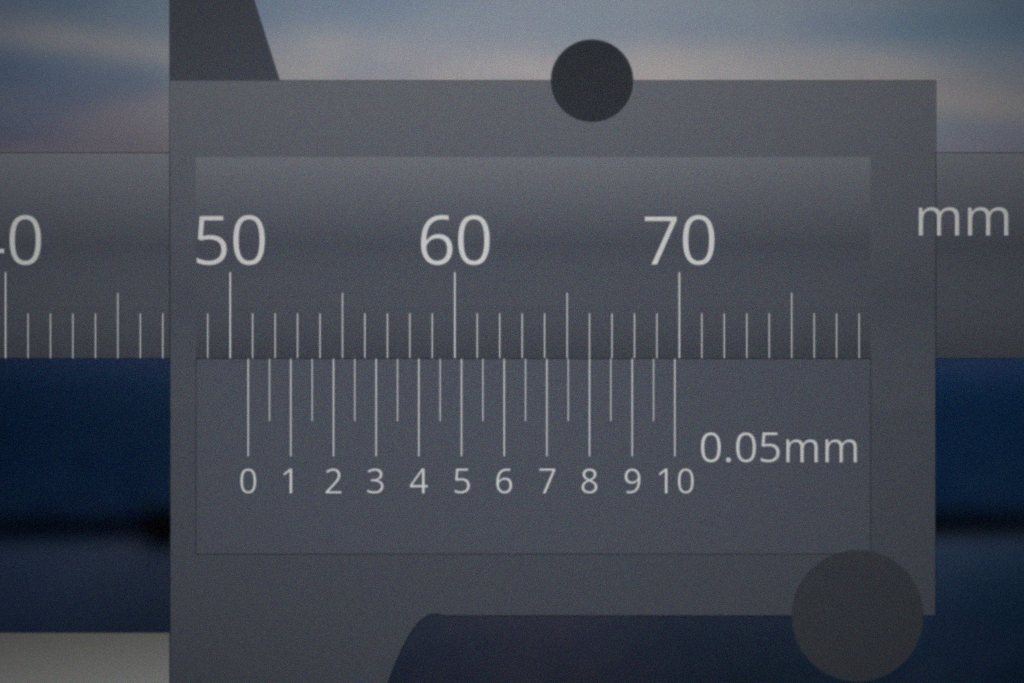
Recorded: 50.8 mm
